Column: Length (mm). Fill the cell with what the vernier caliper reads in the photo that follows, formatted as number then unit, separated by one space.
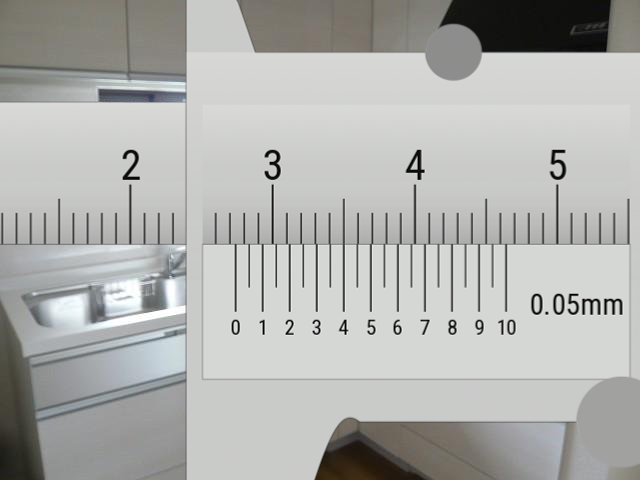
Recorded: 27.4 mm
